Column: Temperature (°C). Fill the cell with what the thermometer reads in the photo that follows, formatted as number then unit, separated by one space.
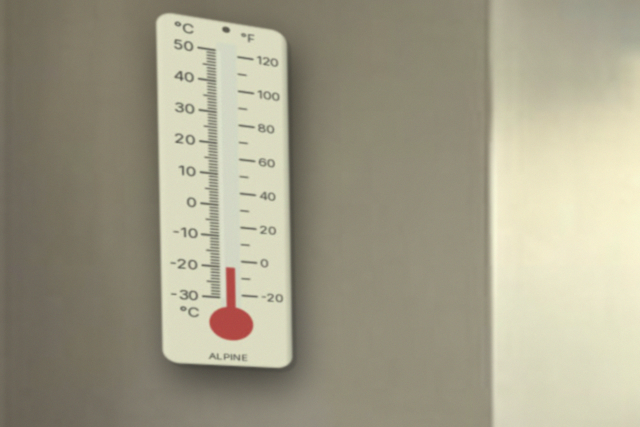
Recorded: -20 °C
